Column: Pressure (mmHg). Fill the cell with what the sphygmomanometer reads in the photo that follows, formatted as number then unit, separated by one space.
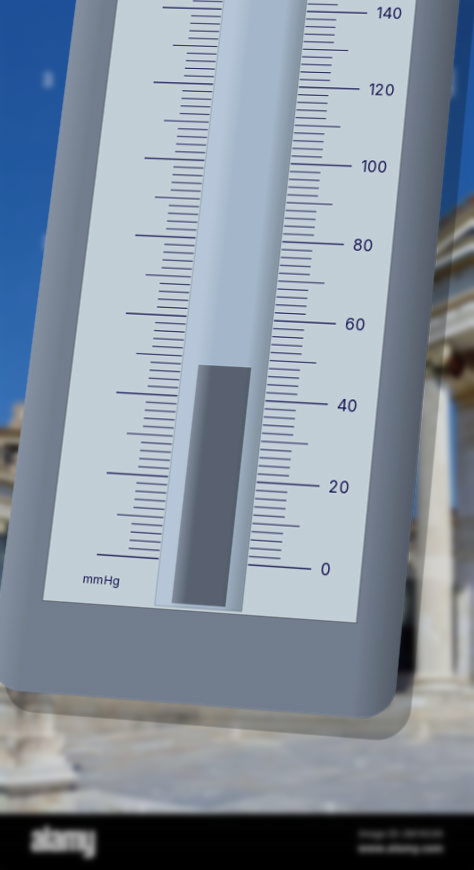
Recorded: 48 mmHg
